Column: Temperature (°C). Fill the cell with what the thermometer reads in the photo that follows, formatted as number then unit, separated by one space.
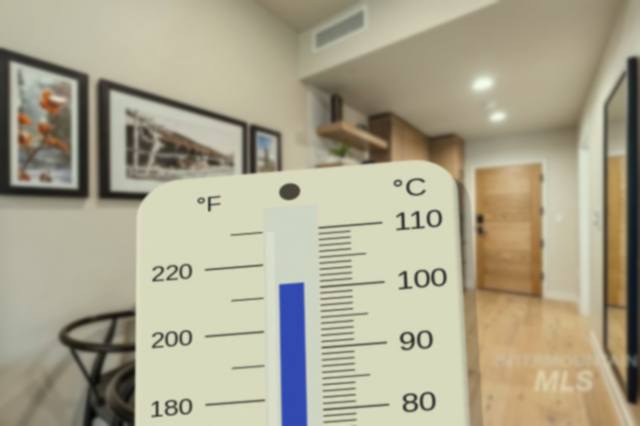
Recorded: 101 °C
